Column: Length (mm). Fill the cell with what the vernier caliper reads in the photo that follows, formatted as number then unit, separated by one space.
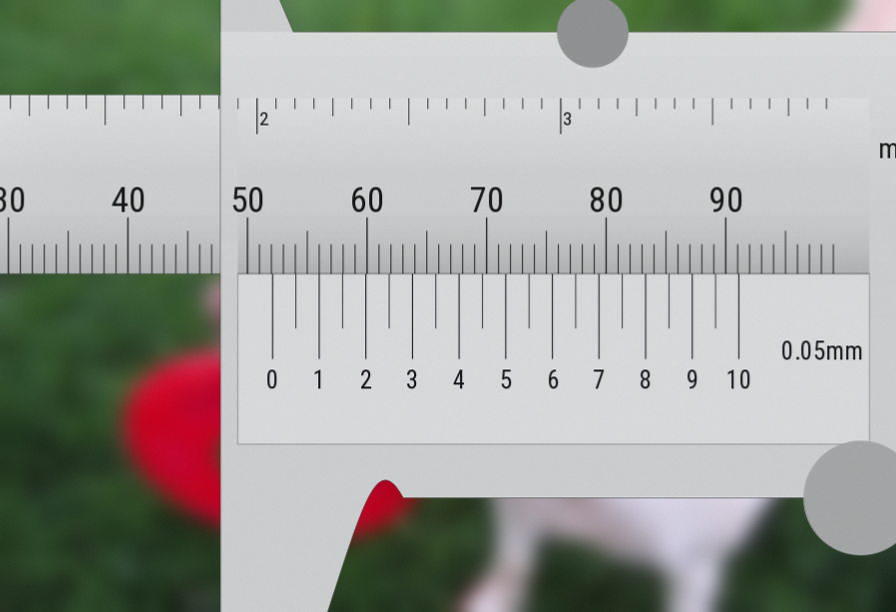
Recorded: 52.1 mm
